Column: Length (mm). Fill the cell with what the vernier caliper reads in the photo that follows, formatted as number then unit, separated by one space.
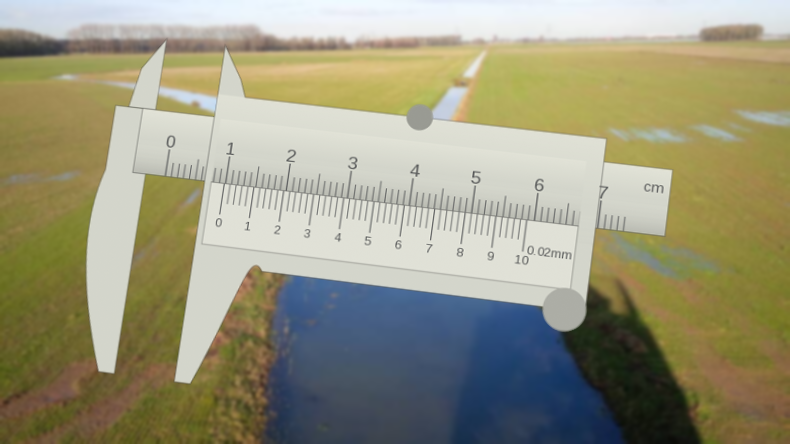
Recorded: 9.8 mm
